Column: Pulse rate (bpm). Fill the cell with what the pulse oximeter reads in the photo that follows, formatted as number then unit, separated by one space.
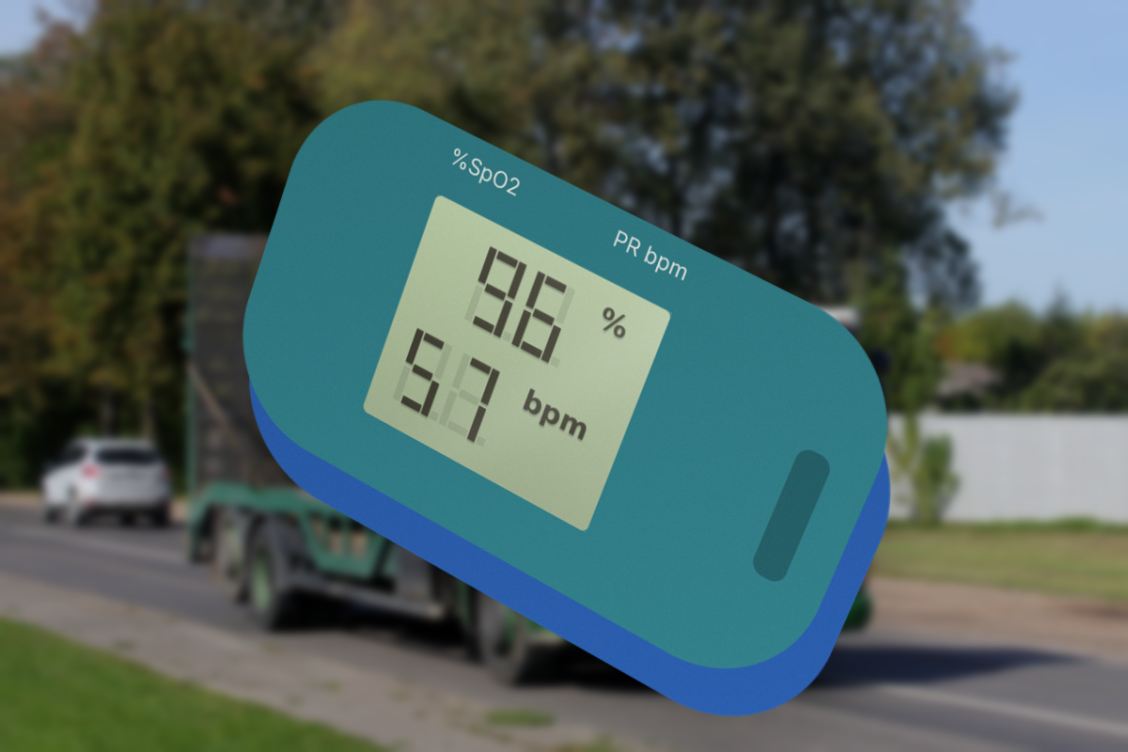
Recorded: 57 bpm
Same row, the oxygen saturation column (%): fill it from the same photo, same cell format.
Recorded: 96 %
